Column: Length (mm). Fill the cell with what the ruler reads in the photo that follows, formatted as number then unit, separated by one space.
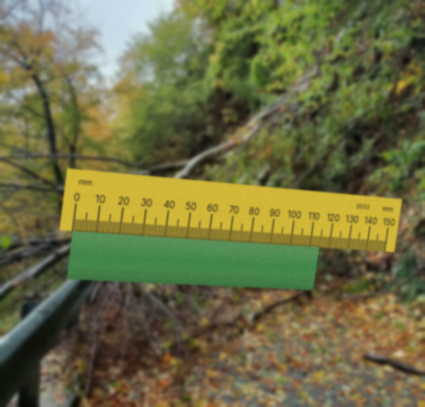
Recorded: 115 mm
